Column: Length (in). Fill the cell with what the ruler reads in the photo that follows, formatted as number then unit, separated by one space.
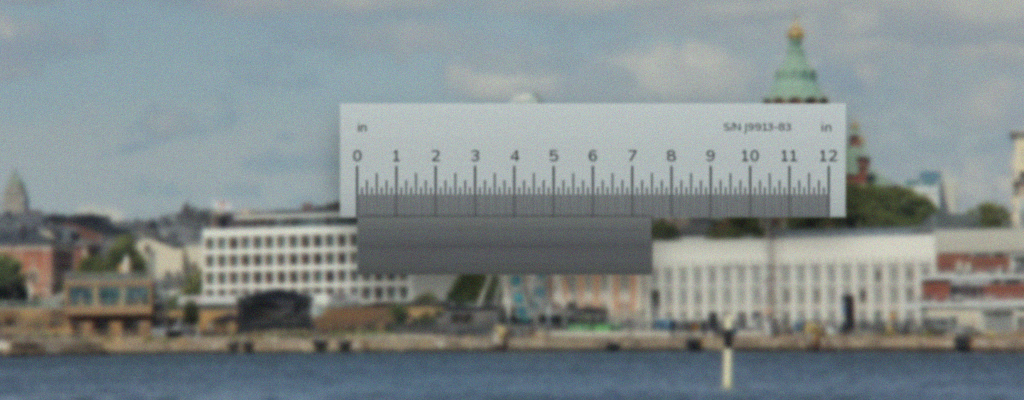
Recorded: 7.5 in
